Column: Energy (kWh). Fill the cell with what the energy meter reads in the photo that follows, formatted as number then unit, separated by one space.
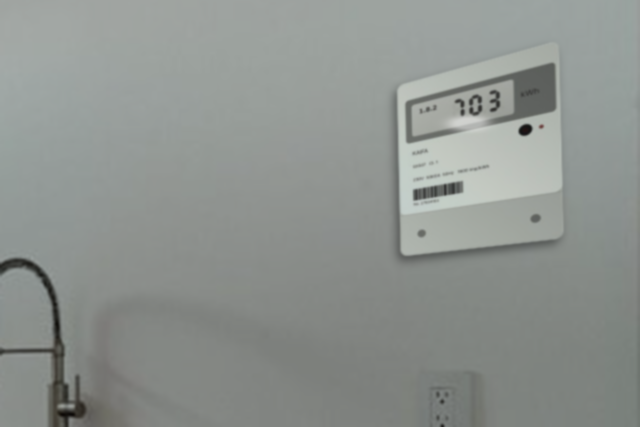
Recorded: 703 kWh
